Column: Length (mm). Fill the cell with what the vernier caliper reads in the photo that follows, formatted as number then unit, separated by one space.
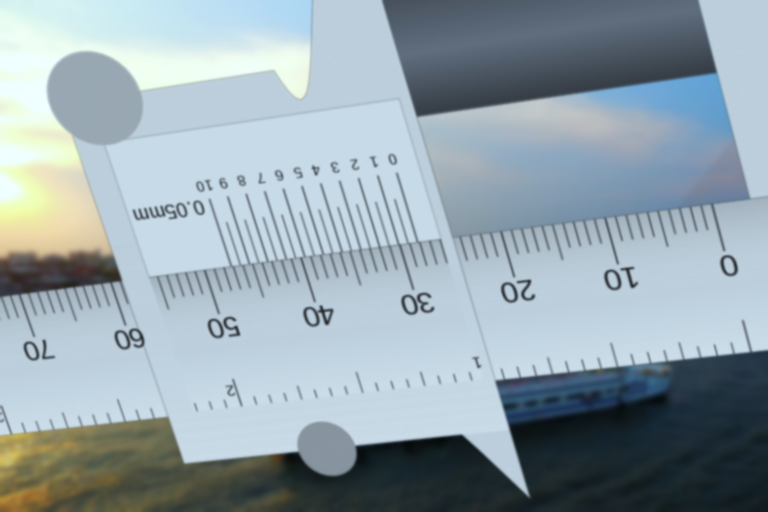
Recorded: 28.2 mm
